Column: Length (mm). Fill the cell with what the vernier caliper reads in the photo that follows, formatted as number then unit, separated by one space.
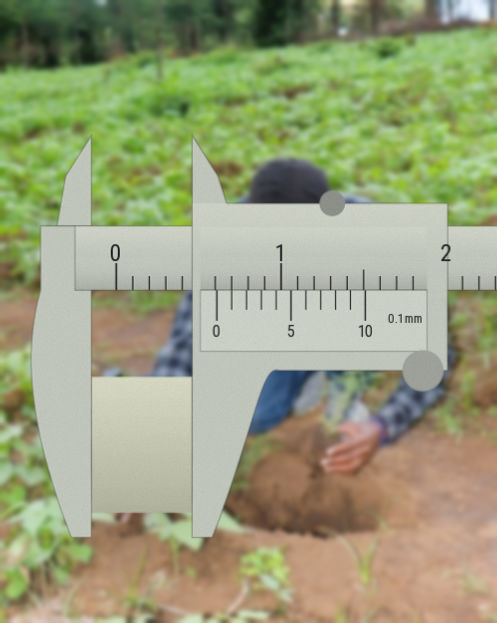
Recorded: 6.1 mm
